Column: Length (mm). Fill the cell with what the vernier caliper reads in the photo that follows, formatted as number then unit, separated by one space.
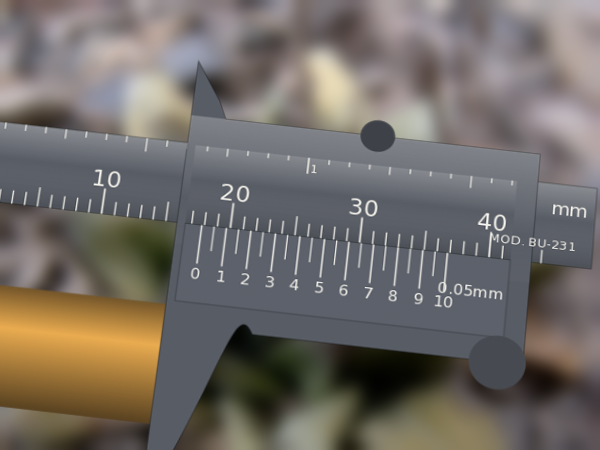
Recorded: 17.8 mm
